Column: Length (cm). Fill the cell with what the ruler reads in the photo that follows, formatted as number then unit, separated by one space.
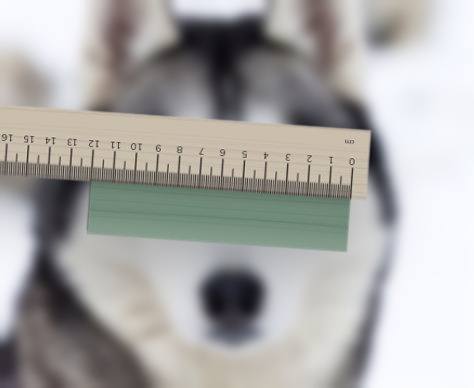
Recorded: 12 cm
